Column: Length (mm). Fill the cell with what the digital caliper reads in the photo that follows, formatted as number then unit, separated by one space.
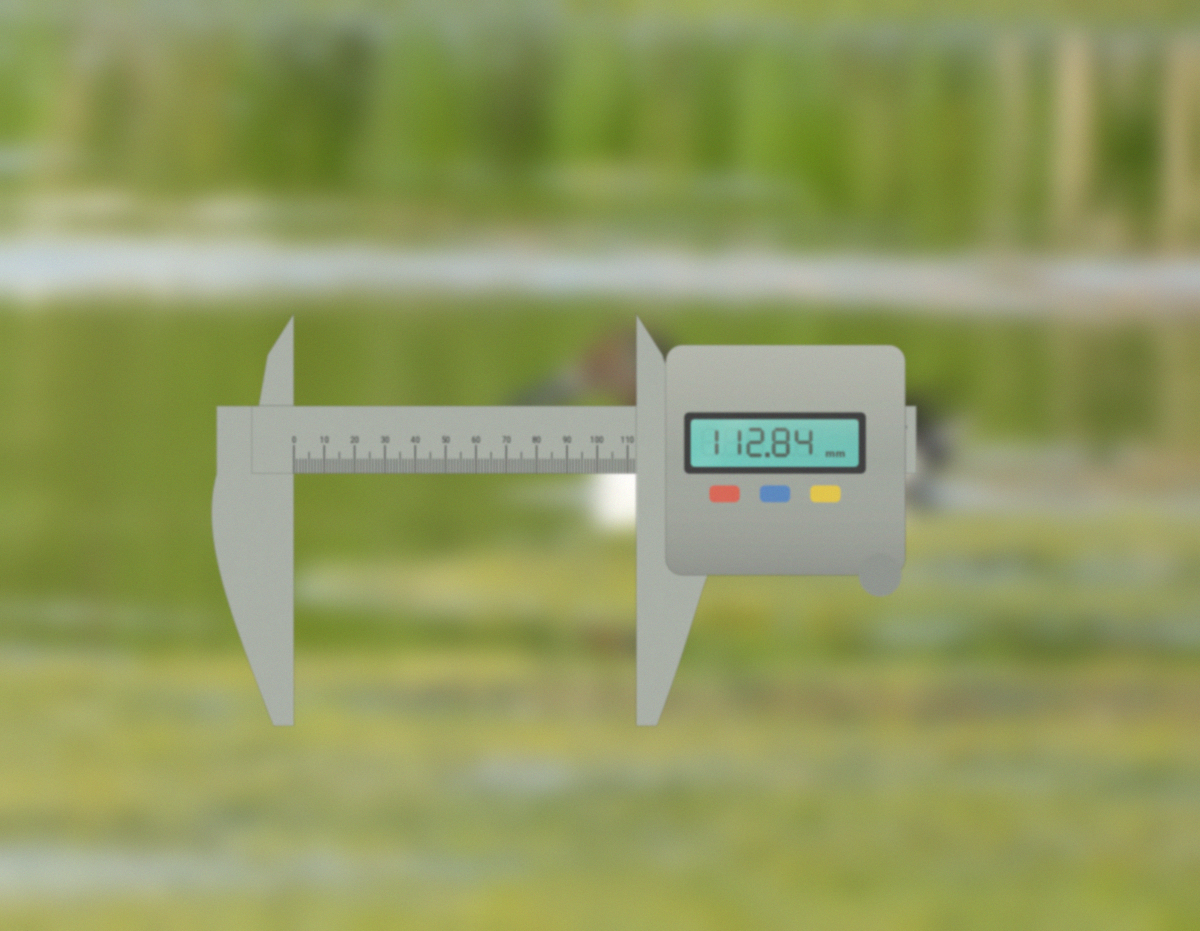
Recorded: 112.84 mm
